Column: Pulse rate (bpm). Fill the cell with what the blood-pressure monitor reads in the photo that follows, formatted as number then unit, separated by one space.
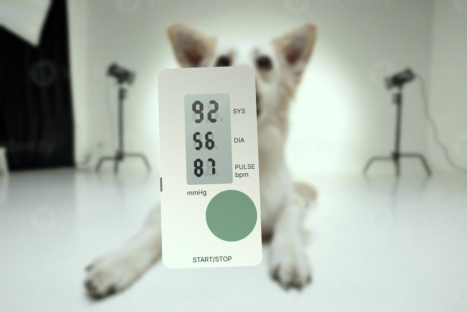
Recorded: 87 bpm
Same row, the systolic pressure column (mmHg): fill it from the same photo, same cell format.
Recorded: 92 mmHg
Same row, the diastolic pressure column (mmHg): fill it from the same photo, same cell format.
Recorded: 56 mmHg
